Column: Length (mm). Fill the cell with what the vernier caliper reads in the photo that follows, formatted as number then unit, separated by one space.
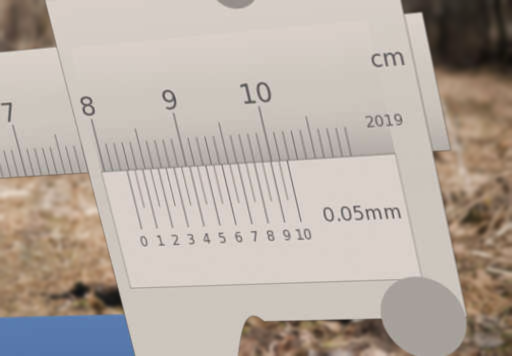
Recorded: 82.8 mm
